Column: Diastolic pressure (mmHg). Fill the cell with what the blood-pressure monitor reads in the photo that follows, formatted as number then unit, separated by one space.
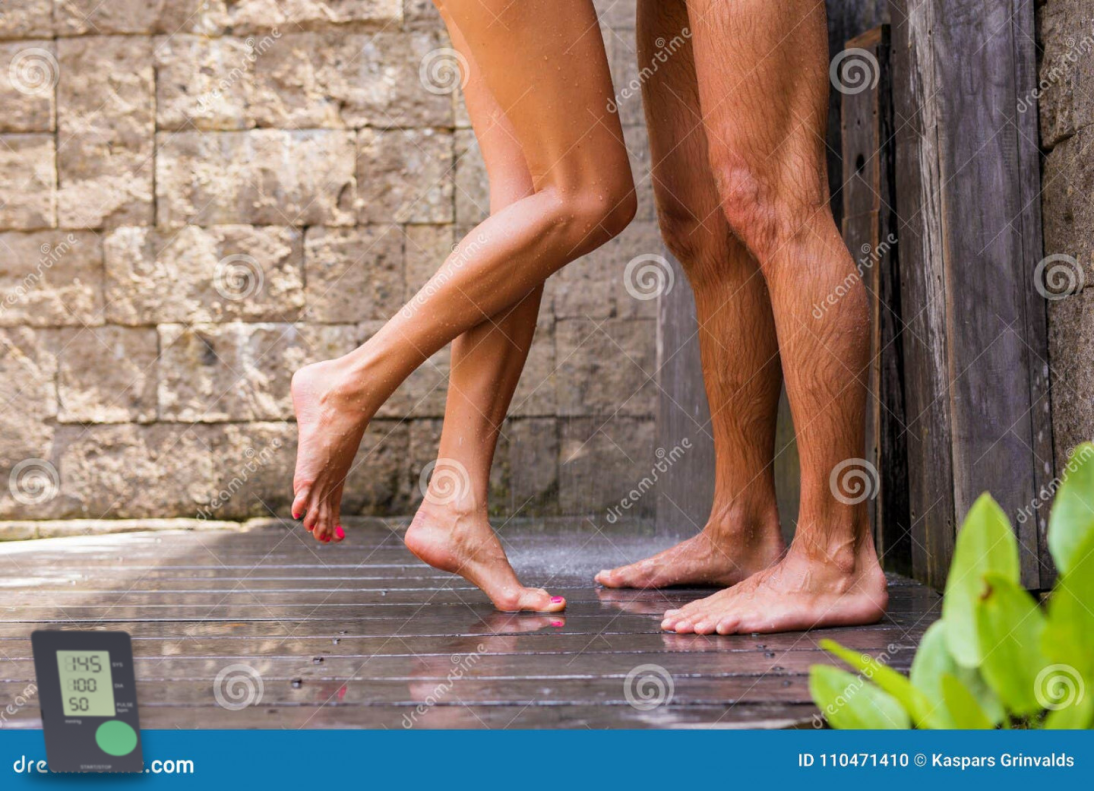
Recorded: 100 mmHg
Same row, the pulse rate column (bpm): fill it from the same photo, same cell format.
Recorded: 50 bpm
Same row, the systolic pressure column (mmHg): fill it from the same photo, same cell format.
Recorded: 145 mmHg
